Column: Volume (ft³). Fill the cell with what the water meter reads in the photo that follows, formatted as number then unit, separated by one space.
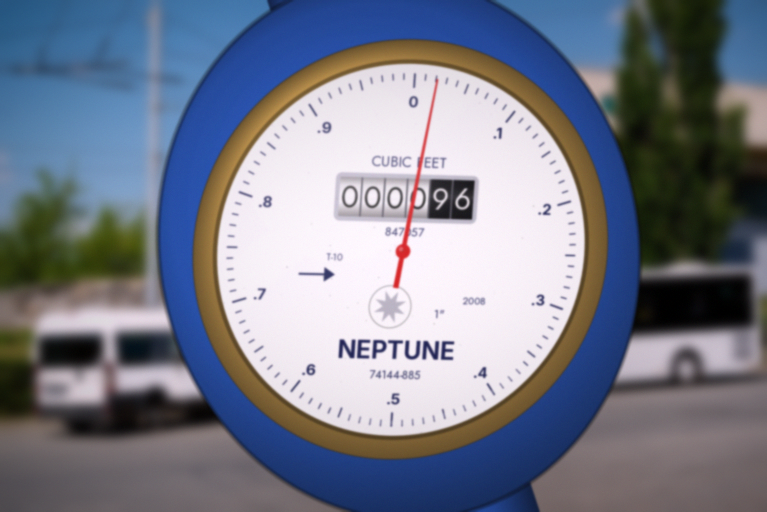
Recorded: 96.02 ft³
